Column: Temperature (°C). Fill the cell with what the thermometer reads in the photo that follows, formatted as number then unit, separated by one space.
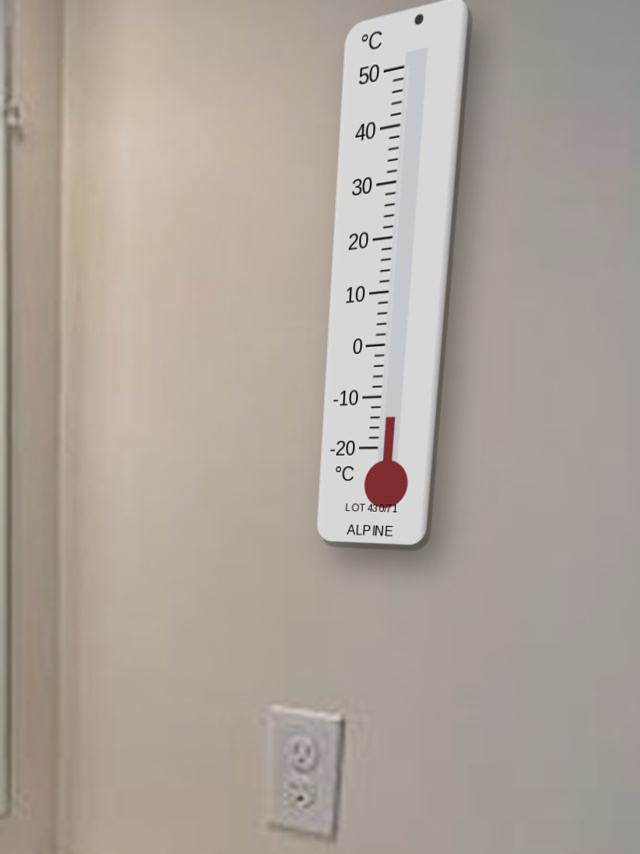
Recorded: -14 °C
